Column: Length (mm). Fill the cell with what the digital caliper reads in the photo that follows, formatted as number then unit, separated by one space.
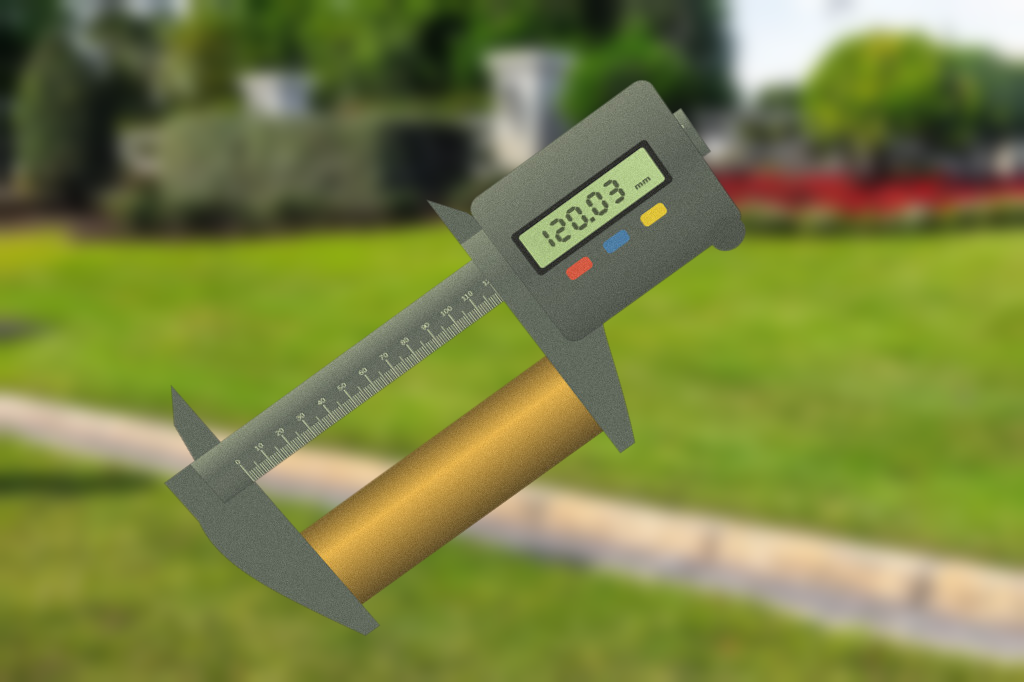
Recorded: 120.03 mm
